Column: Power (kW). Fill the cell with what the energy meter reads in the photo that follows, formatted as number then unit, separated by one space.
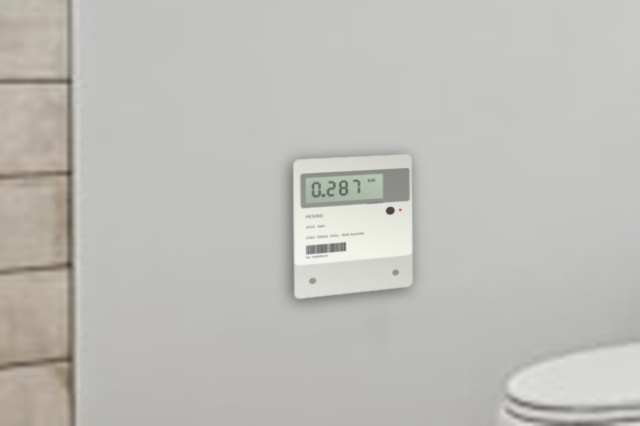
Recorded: 0.287 kW
